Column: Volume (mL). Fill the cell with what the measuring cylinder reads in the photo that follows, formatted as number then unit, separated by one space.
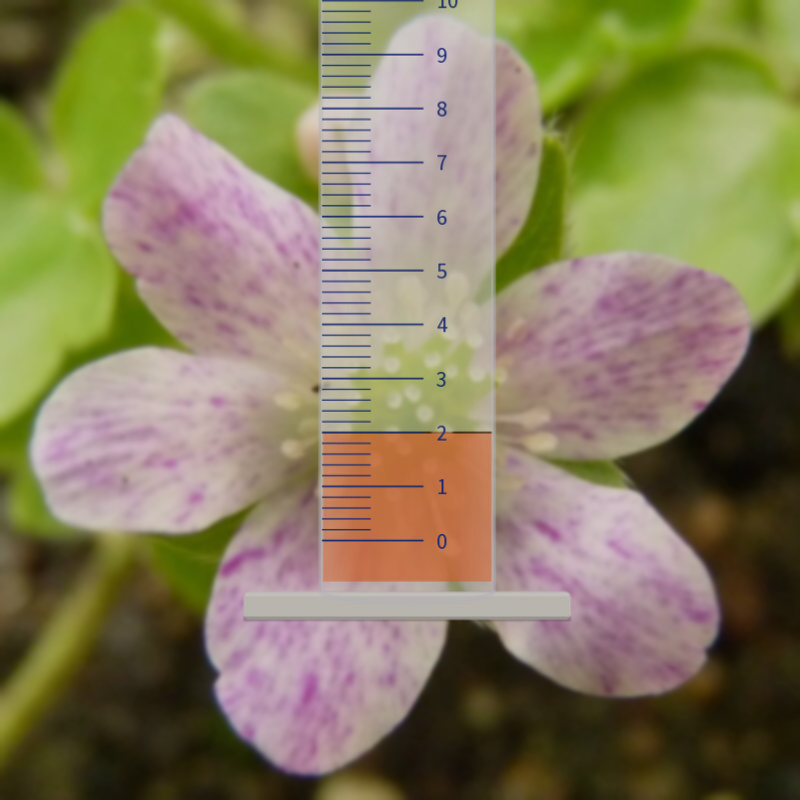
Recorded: 2 mL
